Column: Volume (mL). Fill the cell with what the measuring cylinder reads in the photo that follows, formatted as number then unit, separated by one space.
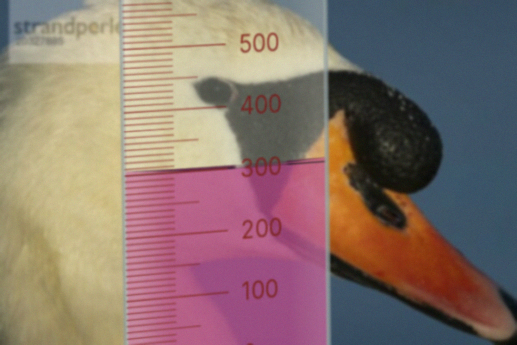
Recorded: 300 mL
